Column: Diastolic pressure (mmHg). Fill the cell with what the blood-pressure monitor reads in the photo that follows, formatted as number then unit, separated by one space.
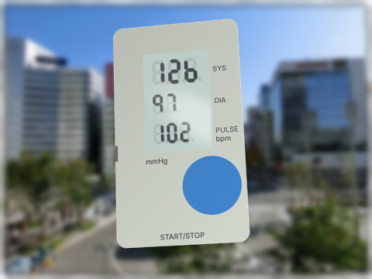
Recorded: 97 mmHg
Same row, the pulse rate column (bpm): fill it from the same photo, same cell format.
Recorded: 102 bpm
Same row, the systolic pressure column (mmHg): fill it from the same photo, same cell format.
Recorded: 126 mmHg
